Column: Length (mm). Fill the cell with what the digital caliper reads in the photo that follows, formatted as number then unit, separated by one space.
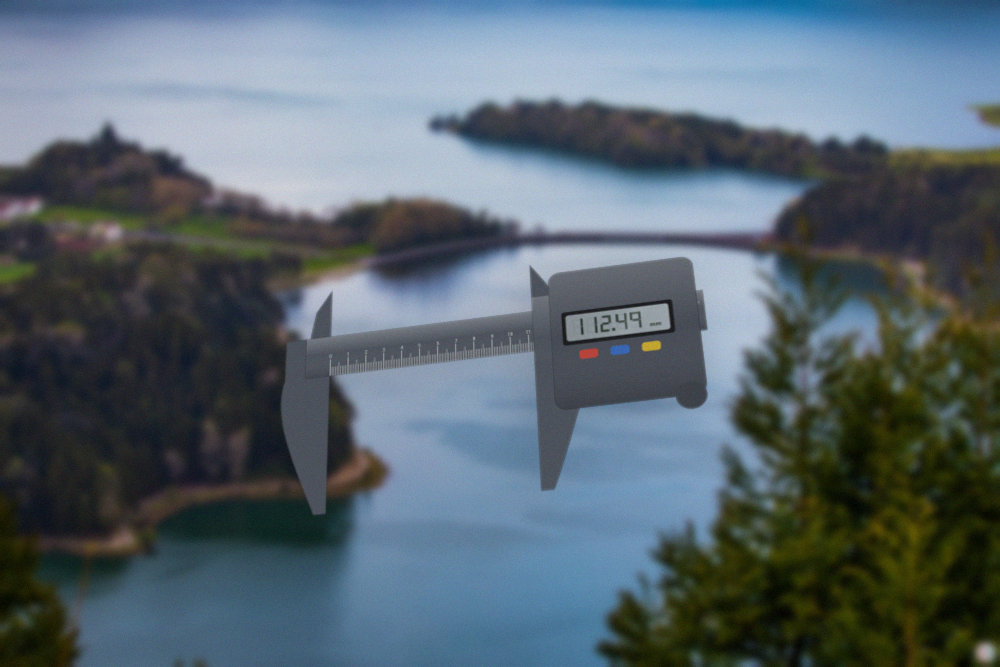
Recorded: 112.49 mm
